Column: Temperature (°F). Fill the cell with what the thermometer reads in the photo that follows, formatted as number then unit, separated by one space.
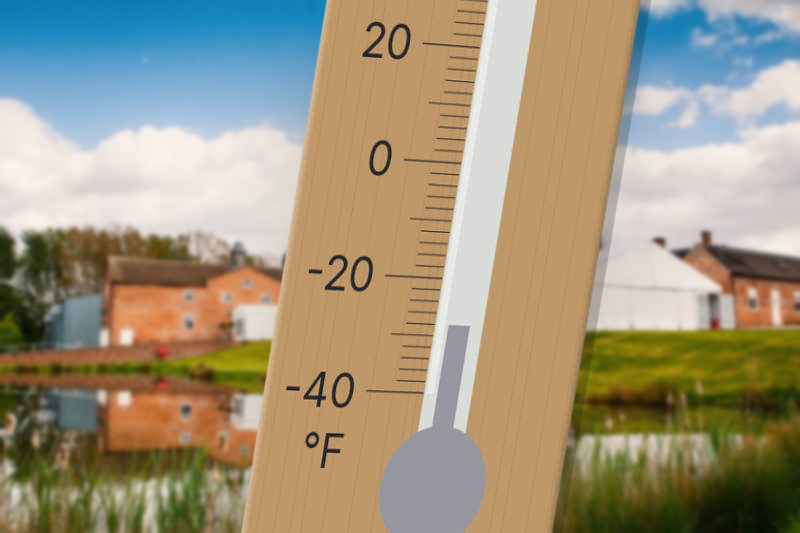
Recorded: -28 °F
